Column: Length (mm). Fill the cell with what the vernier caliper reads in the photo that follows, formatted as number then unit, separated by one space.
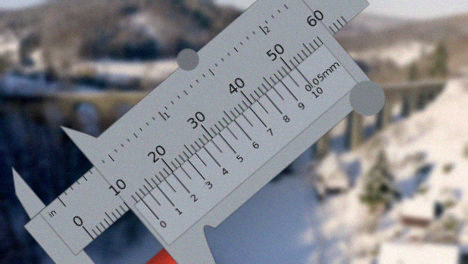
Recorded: 12.0 mm
